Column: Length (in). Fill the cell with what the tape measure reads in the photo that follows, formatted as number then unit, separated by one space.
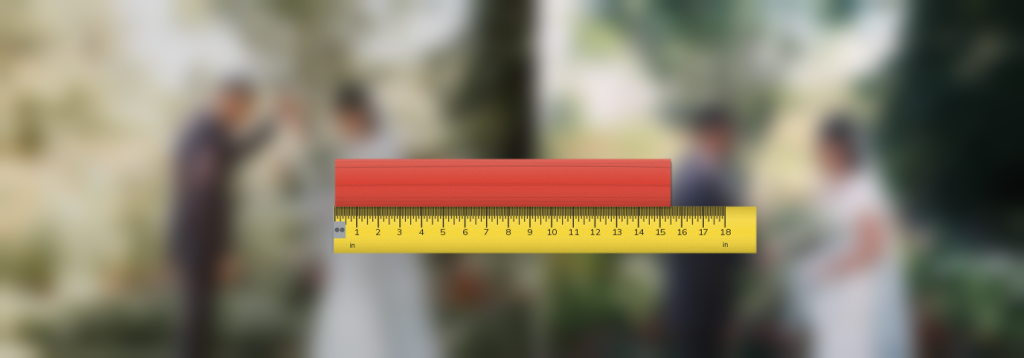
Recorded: 15.5 in
